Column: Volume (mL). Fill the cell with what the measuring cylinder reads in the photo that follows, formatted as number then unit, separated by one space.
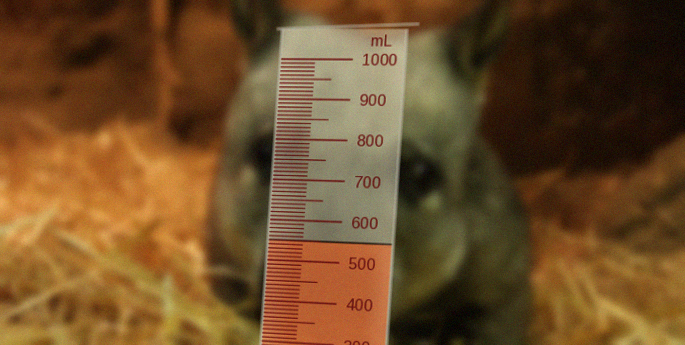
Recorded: 550 mL
